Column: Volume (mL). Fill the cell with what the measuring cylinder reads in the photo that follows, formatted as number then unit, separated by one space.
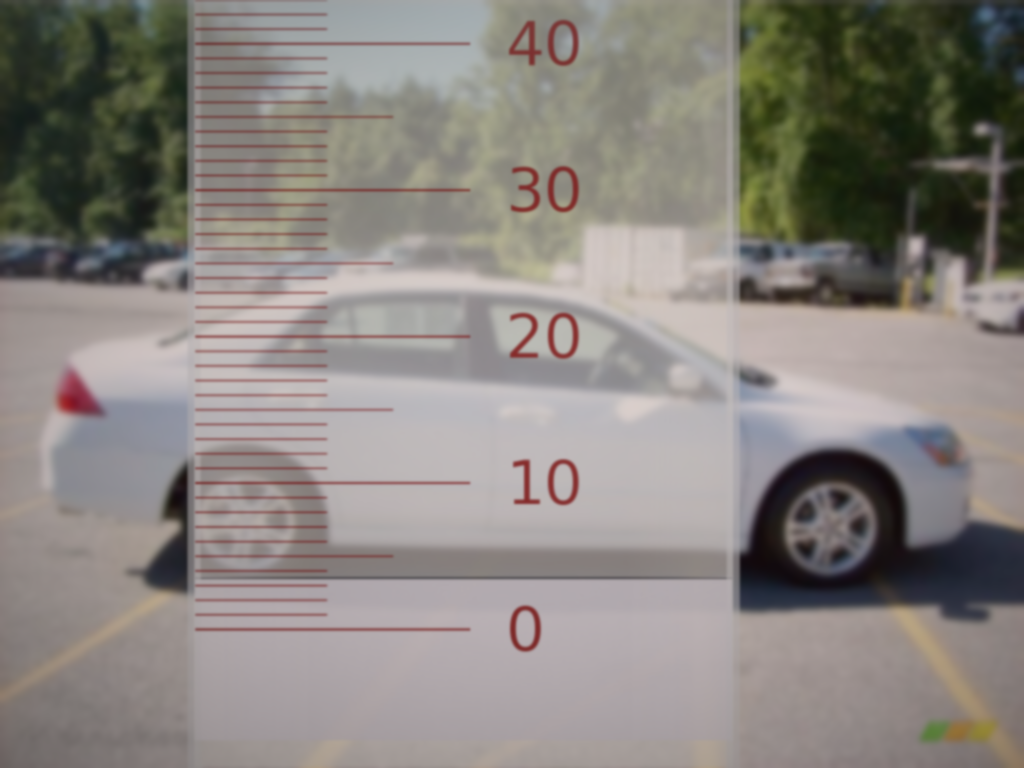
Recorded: 3.5 mL
